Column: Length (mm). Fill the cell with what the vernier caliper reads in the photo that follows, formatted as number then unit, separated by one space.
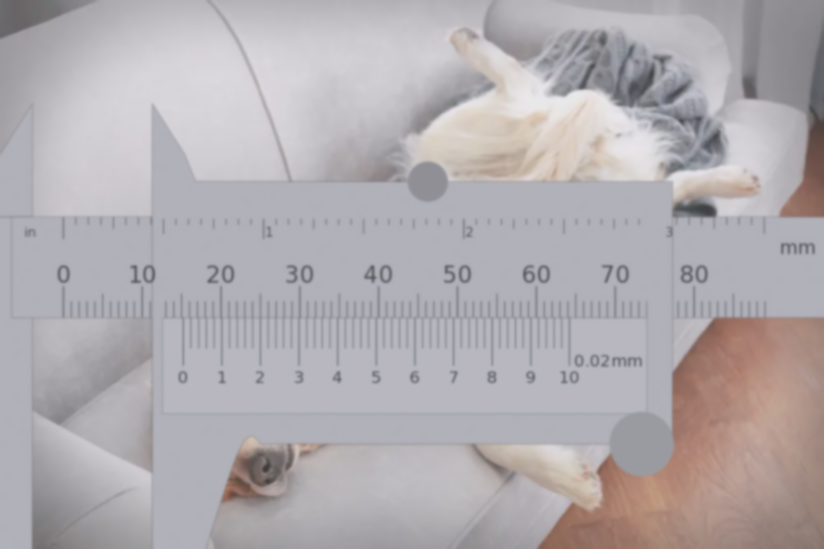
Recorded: 15.2 mm
